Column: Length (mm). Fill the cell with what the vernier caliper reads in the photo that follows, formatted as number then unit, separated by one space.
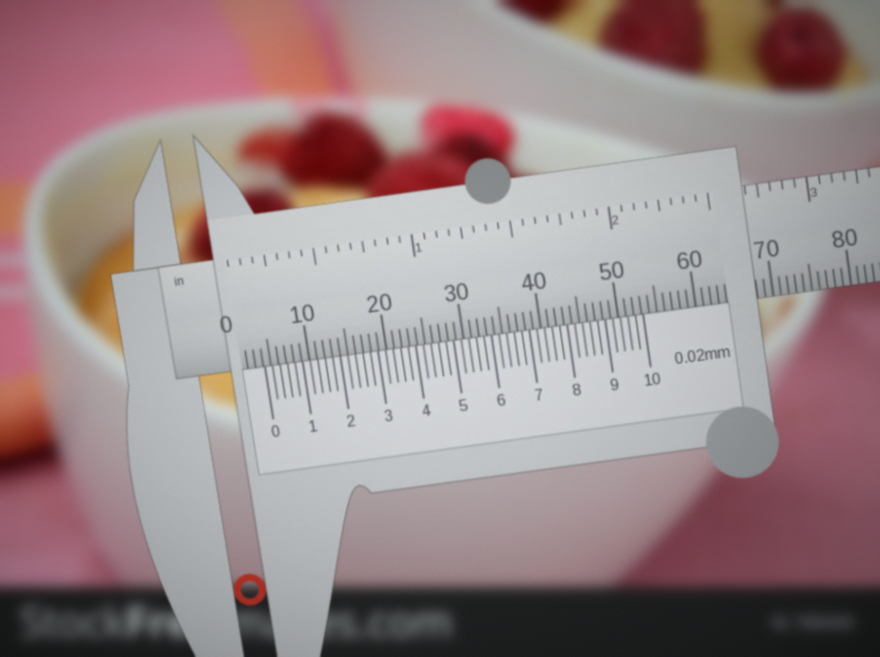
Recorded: 4.2 mm
